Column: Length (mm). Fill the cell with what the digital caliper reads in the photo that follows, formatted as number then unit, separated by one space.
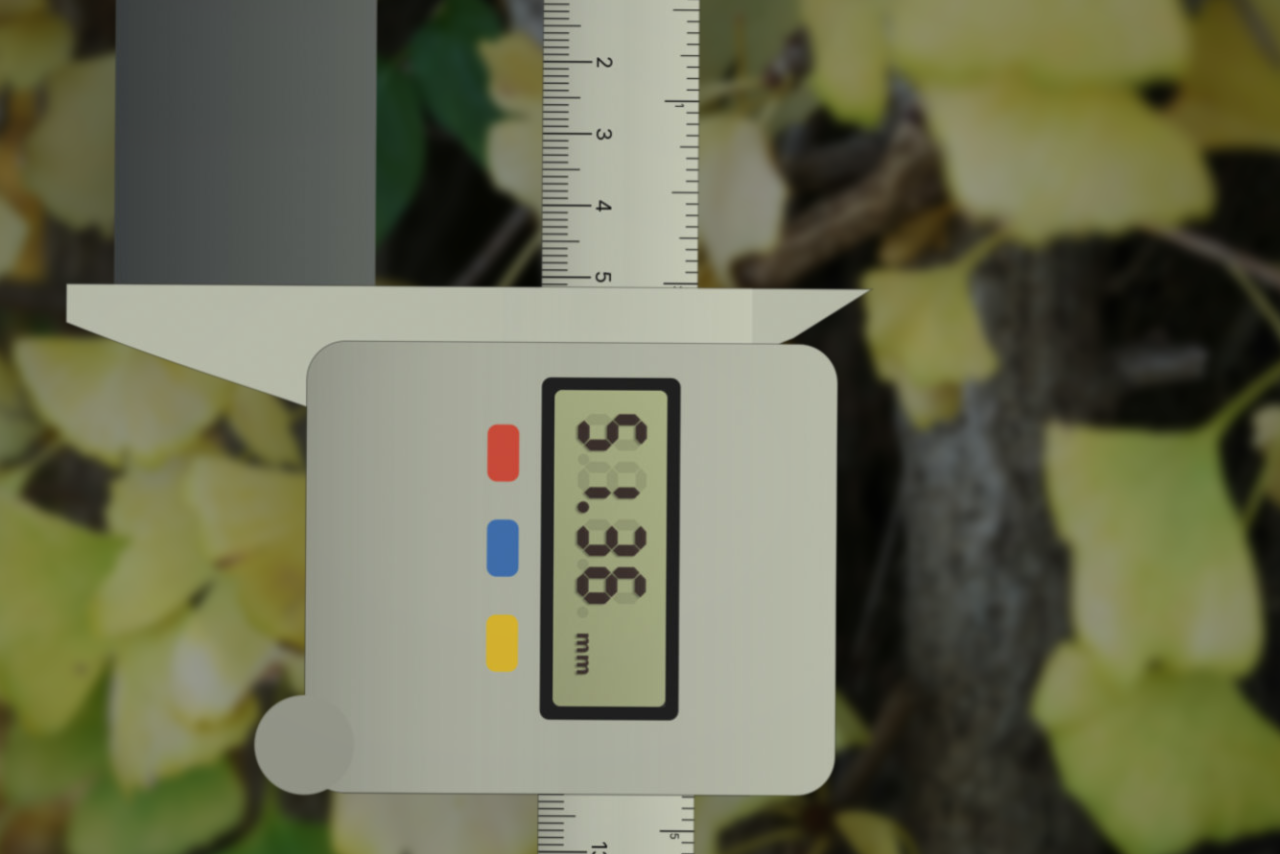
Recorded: 51.36 mm
